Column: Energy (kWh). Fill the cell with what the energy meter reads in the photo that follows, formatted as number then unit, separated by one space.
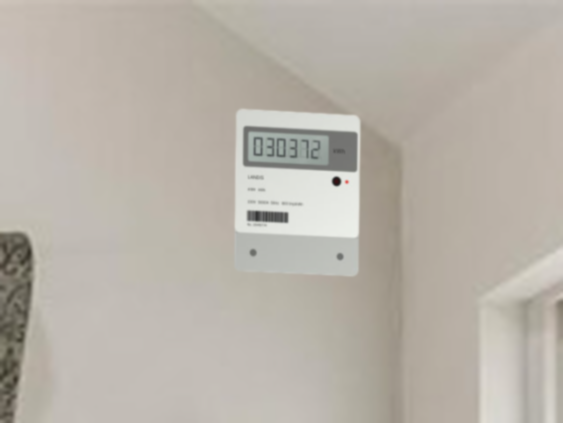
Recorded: 30372 kWh
